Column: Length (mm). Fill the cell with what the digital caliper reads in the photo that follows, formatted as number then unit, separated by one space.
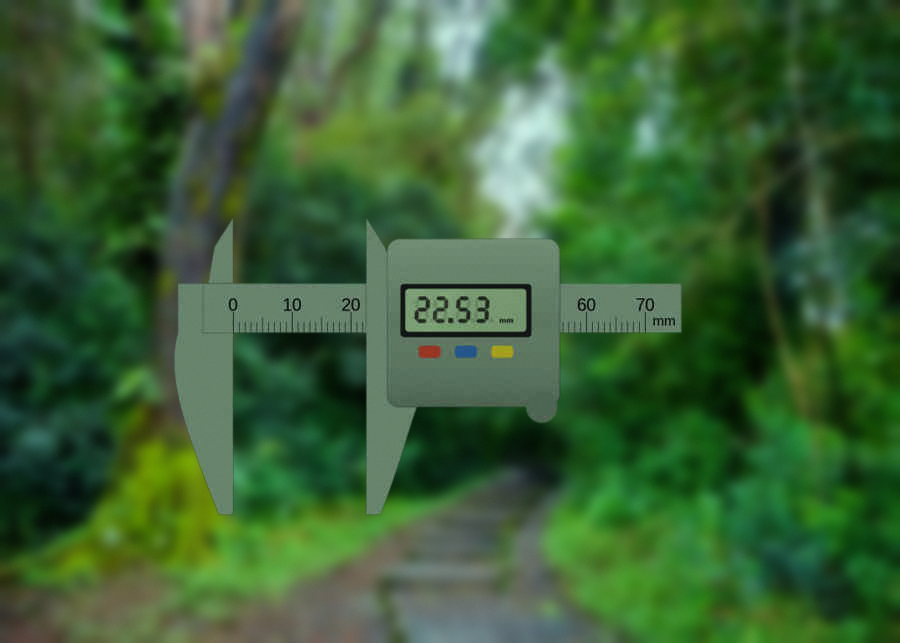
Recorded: 22.53 mm
